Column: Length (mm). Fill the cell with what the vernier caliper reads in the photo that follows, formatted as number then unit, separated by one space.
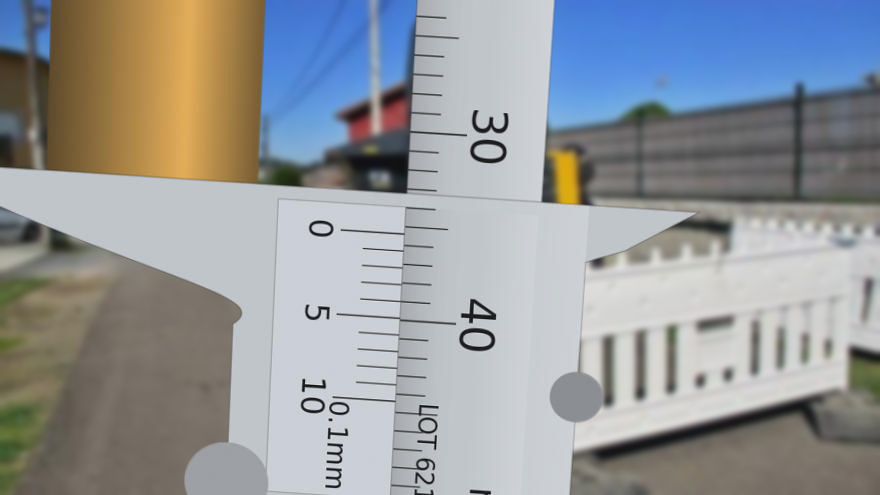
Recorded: 35.4 mm
